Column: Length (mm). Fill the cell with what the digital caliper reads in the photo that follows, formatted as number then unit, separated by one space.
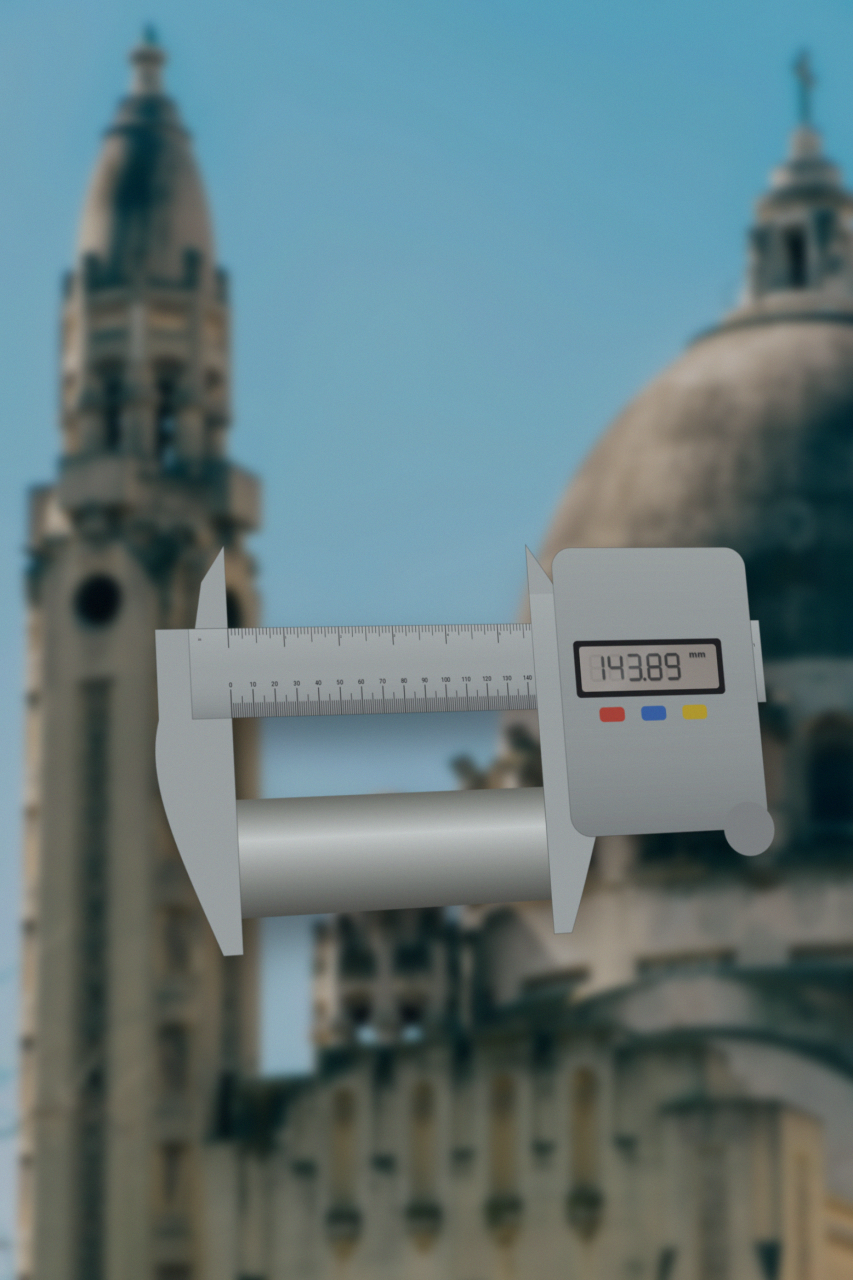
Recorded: 143.89 mm
